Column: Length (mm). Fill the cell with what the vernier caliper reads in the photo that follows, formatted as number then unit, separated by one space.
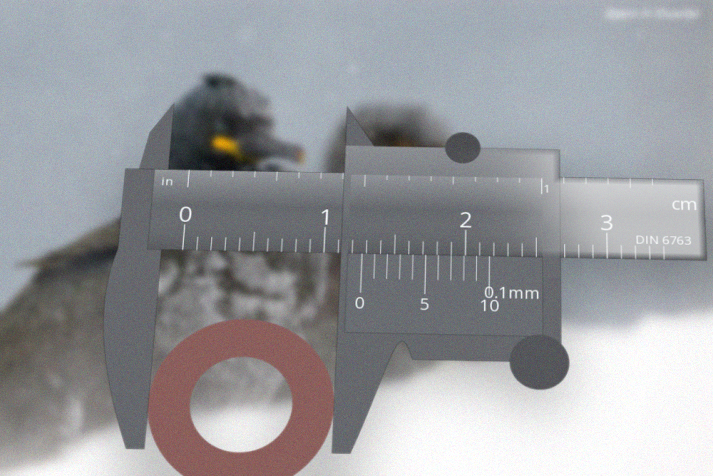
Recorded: 12.7 mm
